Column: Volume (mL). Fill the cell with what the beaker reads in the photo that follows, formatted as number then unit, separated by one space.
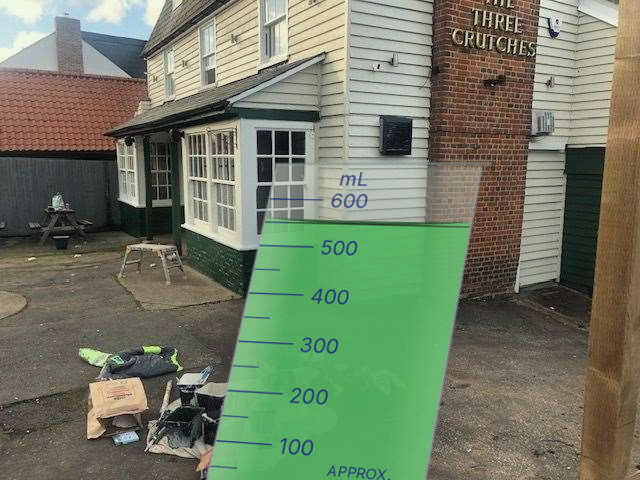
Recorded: 550 mL
